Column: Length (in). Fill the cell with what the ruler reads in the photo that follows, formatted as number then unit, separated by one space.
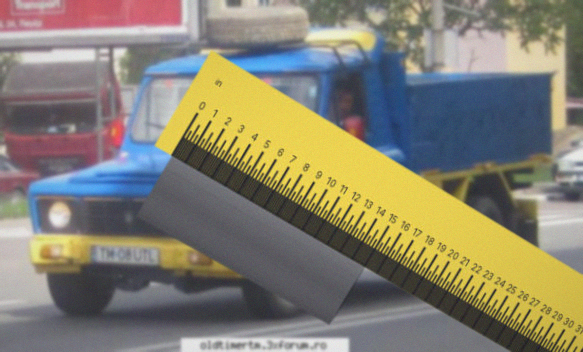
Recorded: 15 in
